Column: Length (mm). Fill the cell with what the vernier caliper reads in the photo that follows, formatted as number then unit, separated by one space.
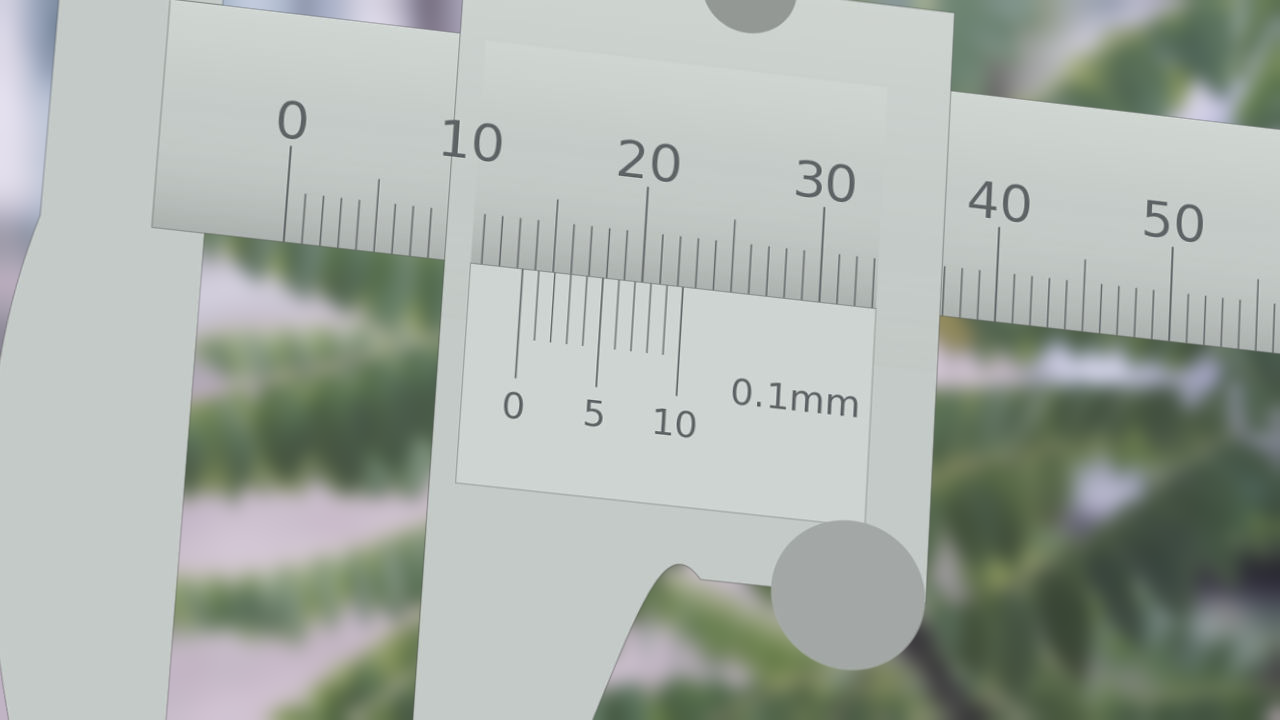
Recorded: 13.3 mm
